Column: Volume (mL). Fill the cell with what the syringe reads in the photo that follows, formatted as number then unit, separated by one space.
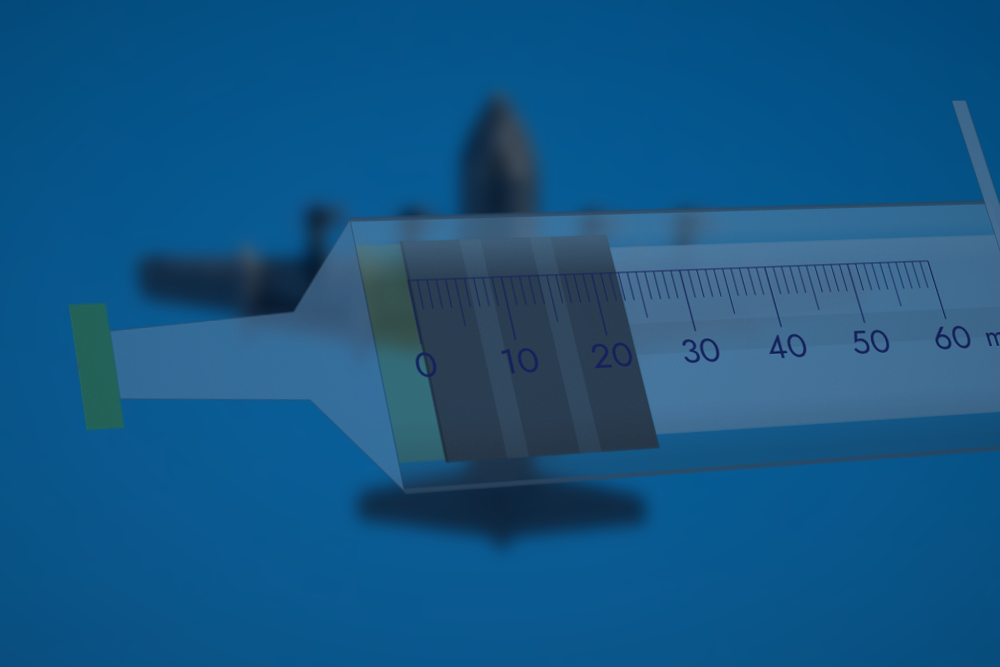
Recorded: 0 mL
